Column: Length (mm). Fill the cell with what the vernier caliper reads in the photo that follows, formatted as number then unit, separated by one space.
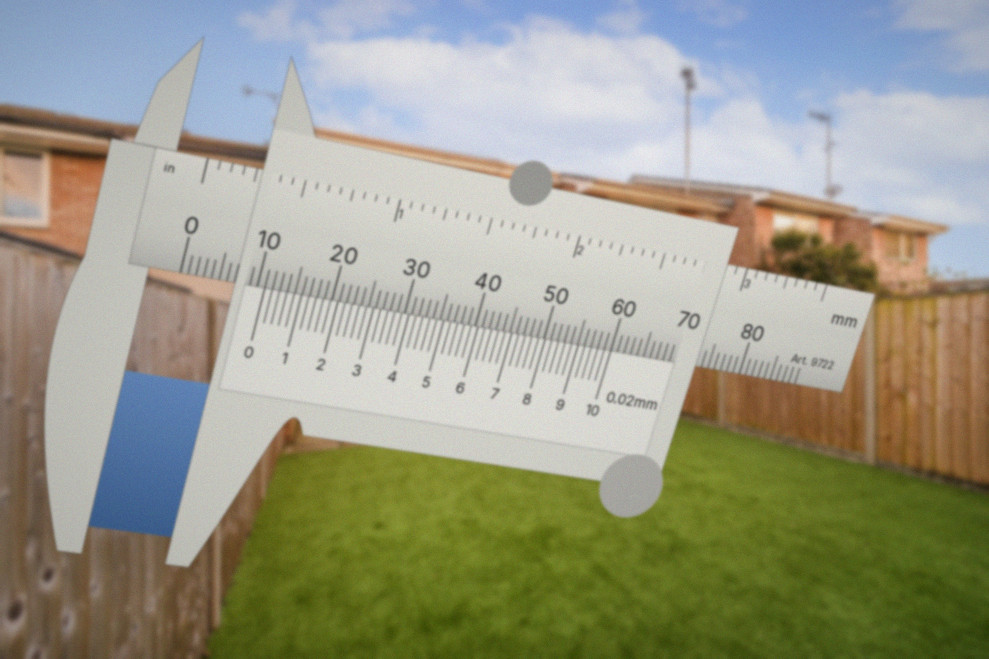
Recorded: 11.0 mm
